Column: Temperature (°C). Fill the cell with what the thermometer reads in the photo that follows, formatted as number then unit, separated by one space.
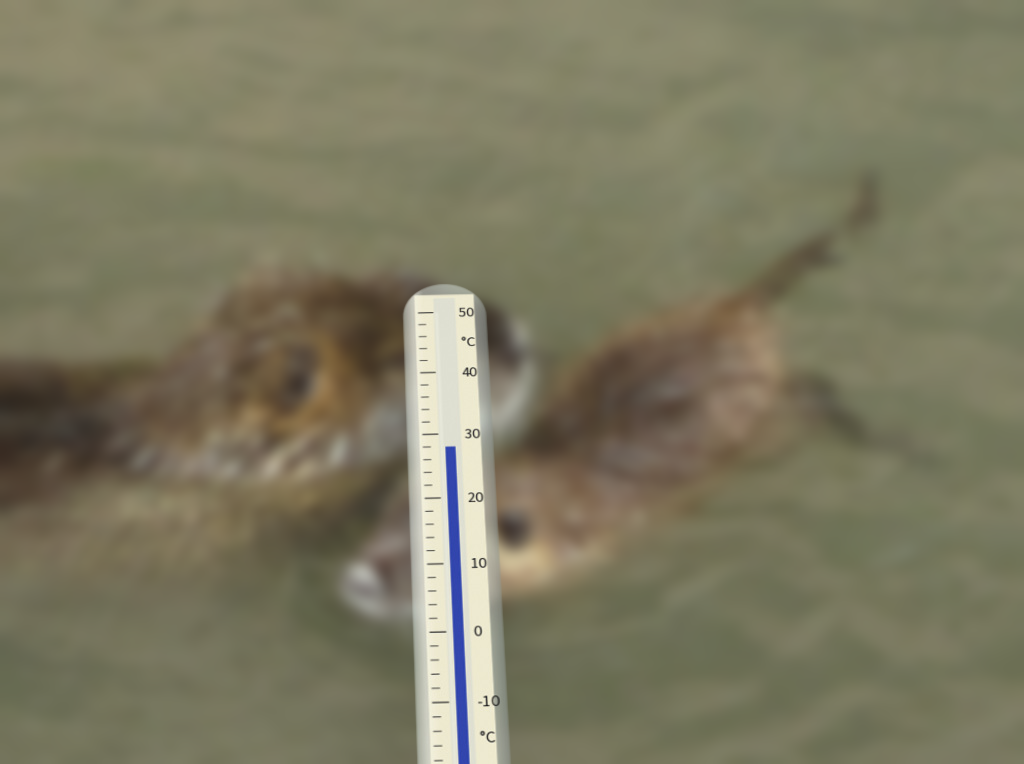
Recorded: 28 °C
